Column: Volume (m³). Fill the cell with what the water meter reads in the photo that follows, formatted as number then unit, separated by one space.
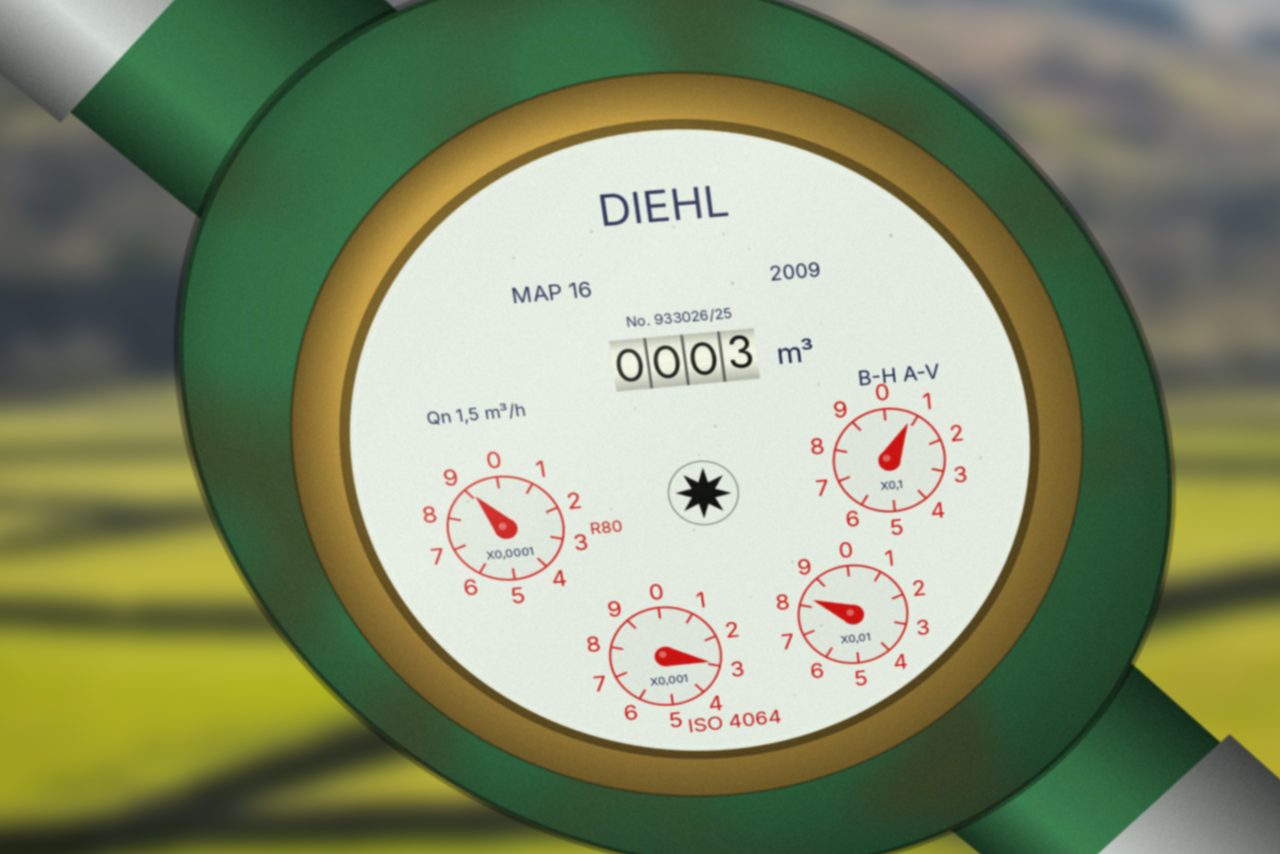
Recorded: 3.0829 m³
